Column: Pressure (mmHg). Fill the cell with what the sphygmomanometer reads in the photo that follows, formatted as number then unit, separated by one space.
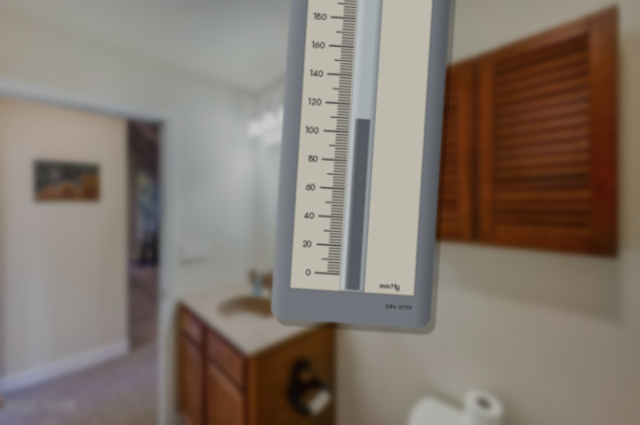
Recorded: 110 mmHg
